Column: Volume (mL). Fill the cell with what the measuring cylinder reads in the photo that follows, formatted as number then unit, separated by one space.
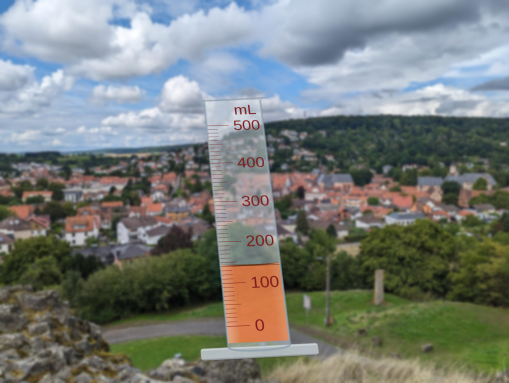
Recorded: 140 mL
